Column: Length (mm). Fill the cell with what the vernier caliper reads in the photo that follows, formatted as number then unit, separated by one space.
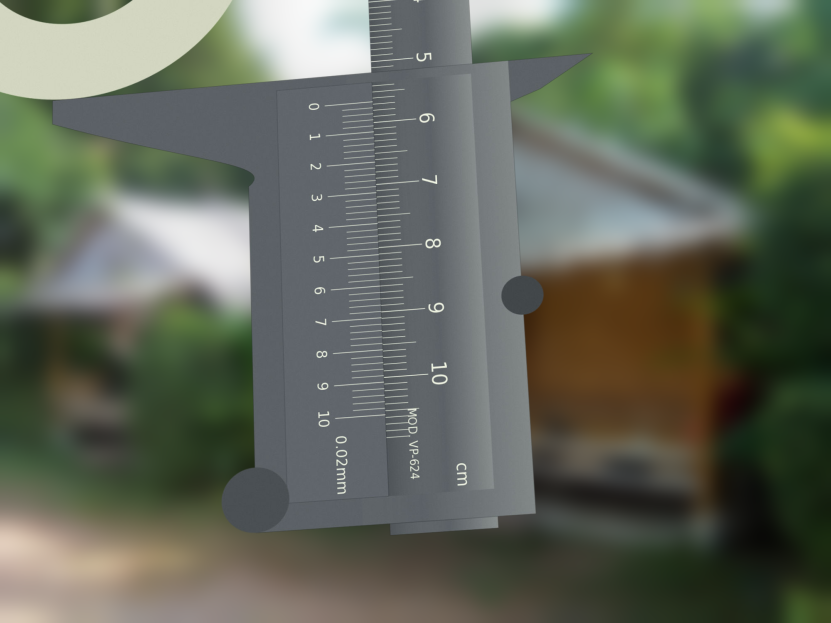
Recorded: 56.6 mm
